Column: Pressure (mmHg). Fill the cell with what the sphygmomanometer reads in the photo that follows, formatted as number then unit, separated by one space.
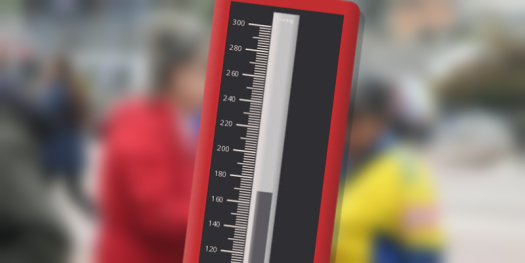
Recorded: 170 mmHg
